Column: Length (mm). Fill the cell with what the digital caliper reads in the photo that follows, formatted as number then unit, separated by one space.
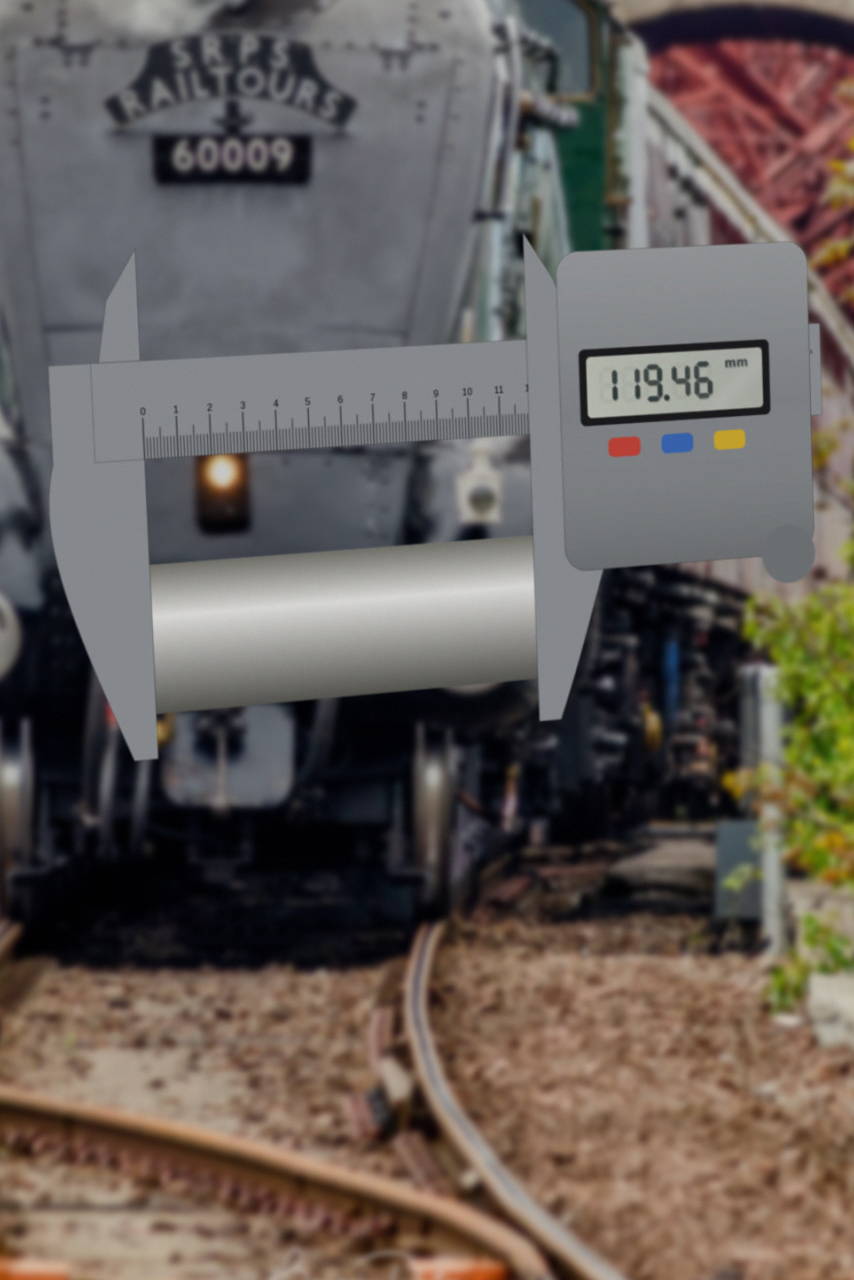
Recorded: 119.46 mm
